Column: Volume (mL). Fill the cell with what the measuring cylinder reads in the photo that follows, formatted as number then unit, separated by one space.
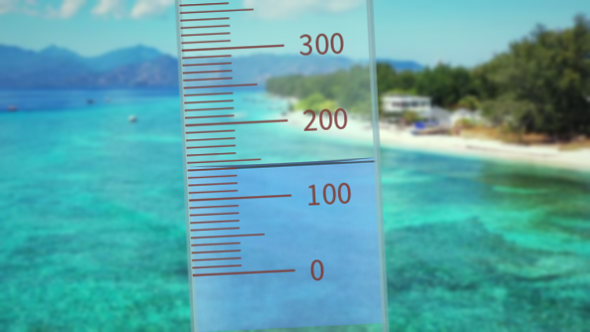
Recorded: 140 mL
